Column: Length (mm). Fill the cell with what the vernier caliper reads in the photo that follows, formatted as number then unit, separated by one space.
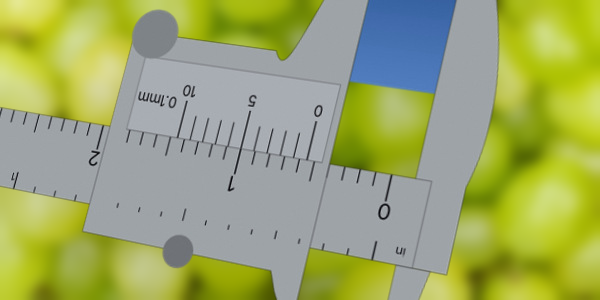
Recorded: 5.5 mm
